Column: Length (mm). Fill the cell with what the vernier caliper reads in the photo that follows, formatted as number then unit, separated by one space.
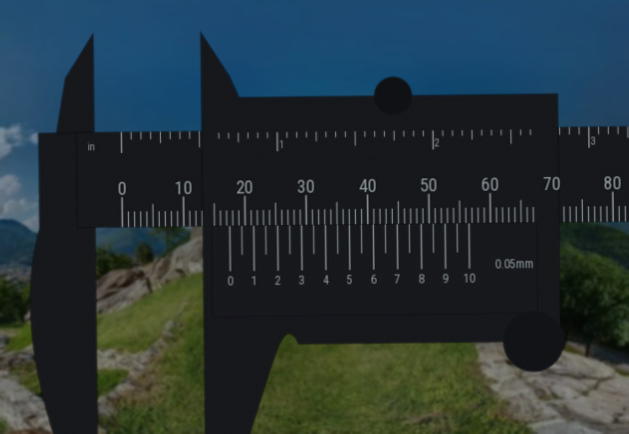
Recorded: 17.5 mm
